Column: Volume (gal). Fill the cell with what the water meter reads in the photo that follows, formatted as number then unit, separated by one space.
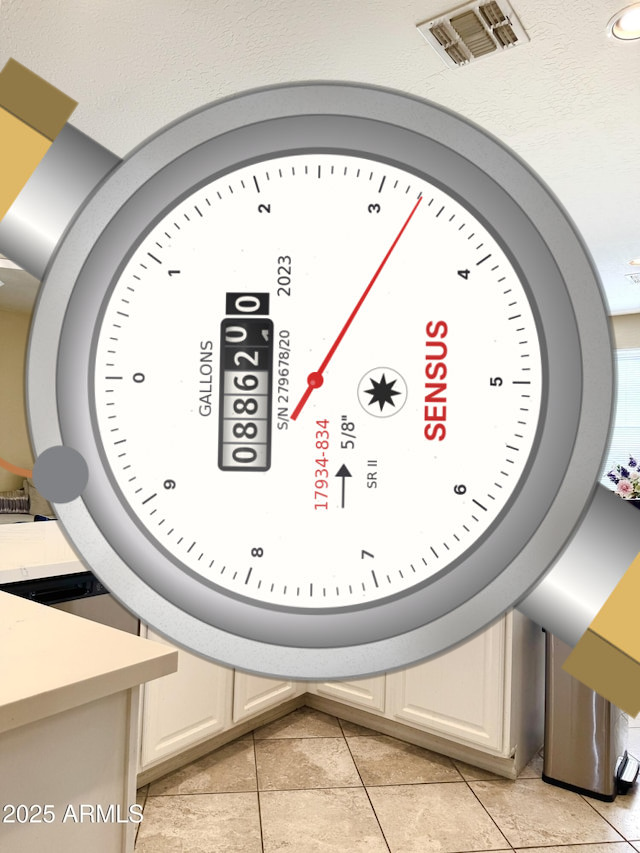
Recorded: 886203.3 gal
